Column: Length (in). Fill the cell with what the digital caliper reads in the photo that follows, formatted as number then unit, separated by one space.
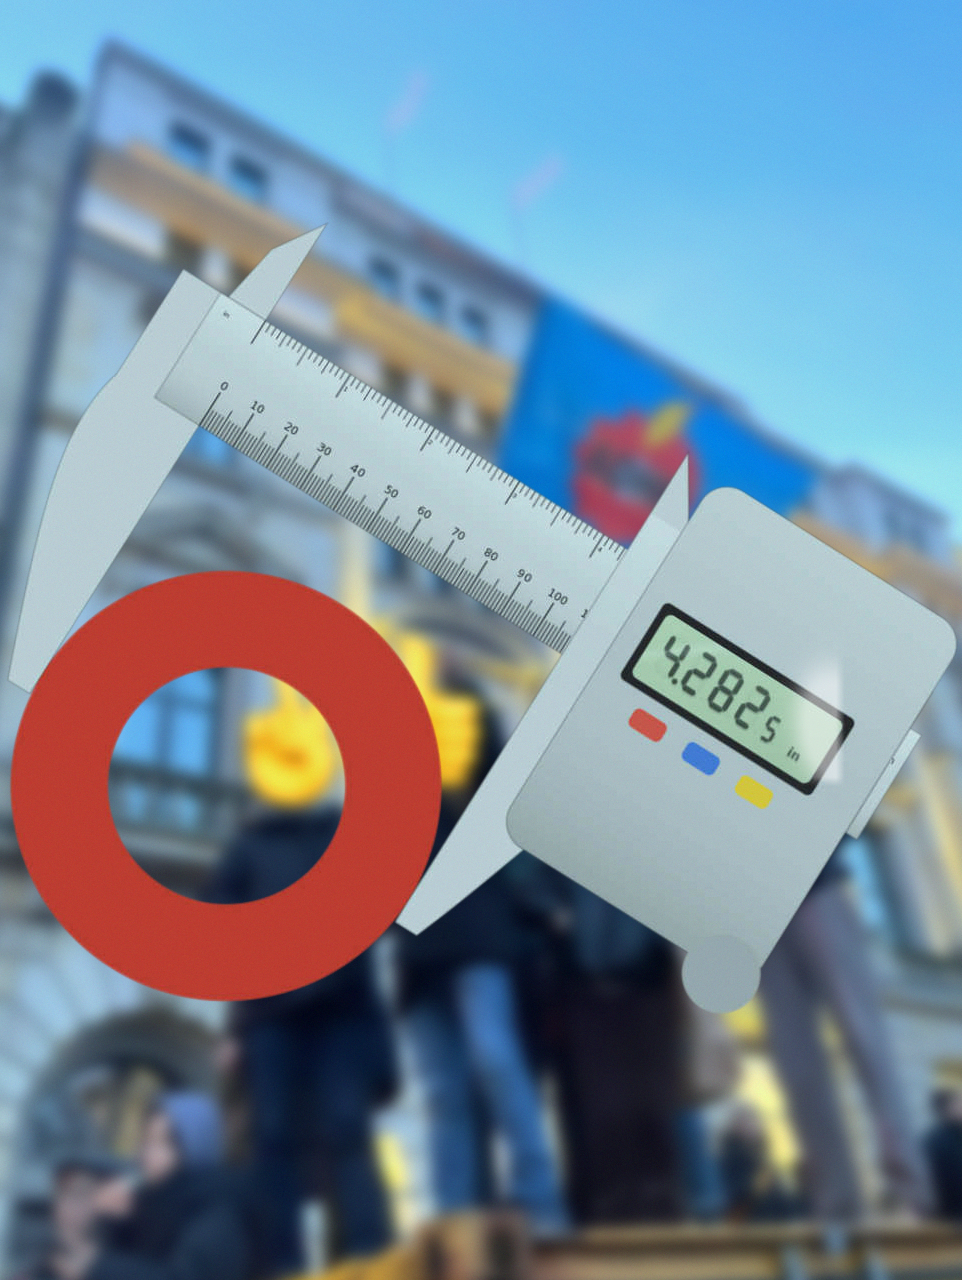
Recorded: 4.2825 in
